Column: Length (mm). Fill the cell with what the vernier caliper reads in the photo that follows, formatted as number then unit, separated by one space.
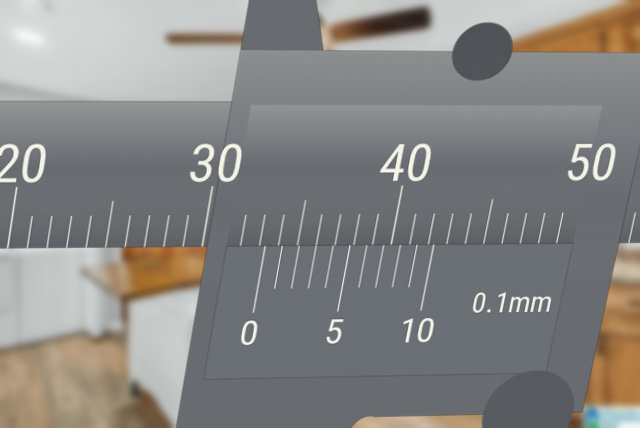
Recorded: 33.3 mm
